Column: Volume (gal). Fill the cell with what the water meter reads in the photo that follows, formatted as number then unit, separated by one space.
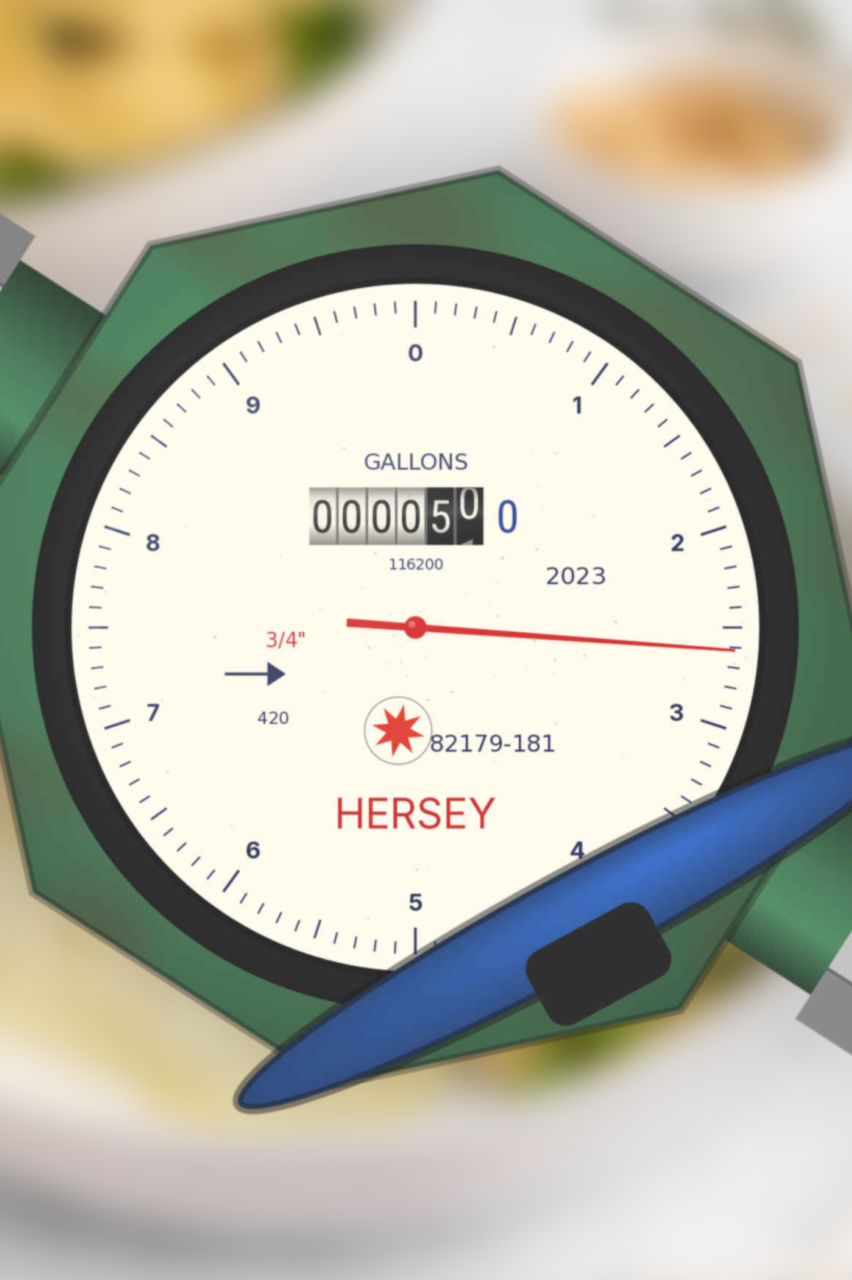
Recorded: 502.6 gal
